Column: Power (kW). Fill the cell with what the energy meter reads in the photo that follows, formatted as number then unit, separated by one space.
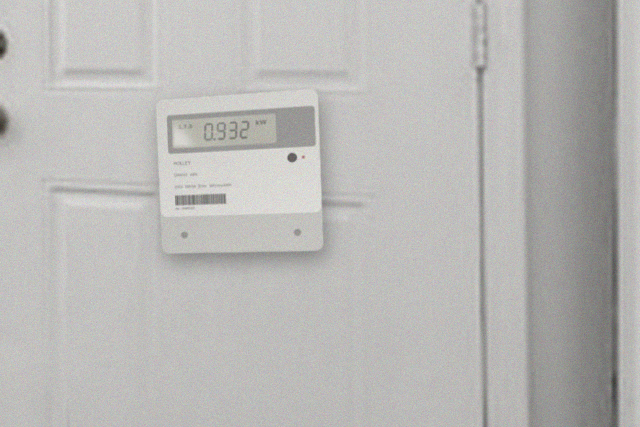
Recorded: 0.932 kW
